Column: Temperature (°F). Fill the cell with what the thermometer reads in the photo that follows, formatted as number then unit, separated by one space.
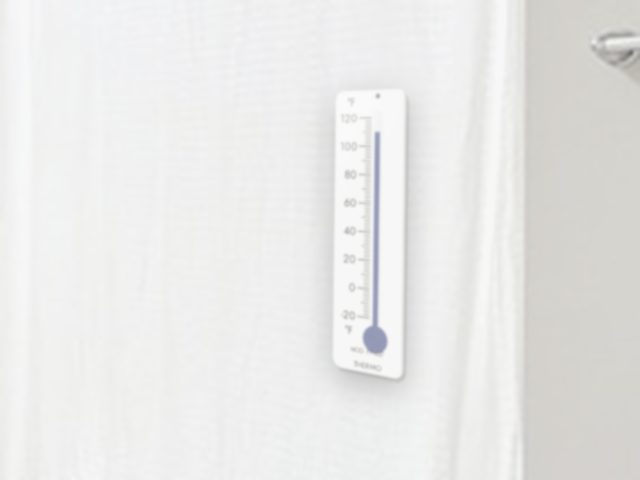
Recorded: 110 °F
